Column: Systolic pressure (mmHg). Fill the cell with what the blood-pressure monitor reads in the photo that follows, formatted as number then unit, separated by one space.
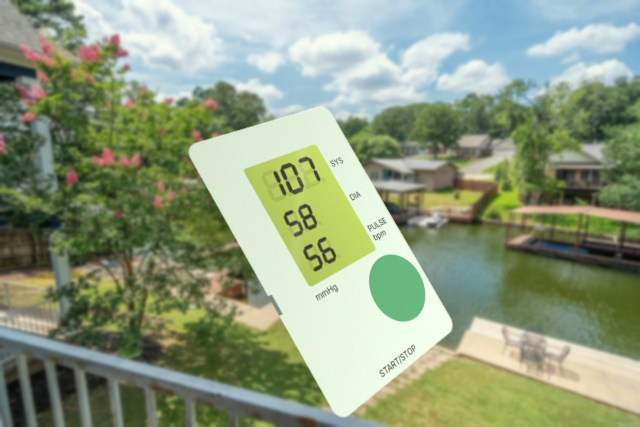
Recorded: 107 mmHg
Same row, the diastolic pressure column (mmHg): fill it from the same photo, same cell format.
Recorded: 58 mmHg
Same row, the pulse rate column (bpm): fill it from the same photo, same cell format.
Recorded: 56 bpm
